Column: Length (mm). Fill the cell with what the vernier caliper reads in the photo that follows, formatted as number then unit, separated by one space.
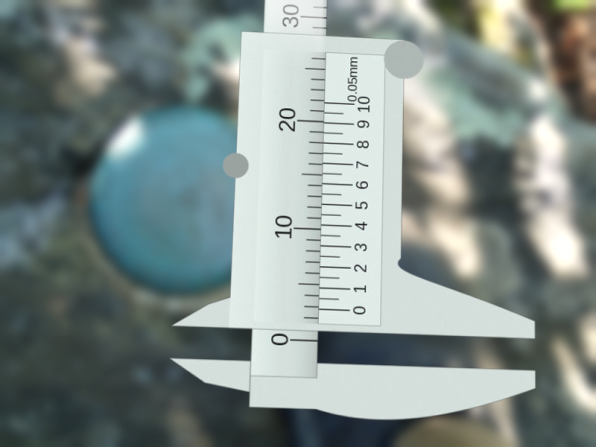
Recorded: 2.8 mm
